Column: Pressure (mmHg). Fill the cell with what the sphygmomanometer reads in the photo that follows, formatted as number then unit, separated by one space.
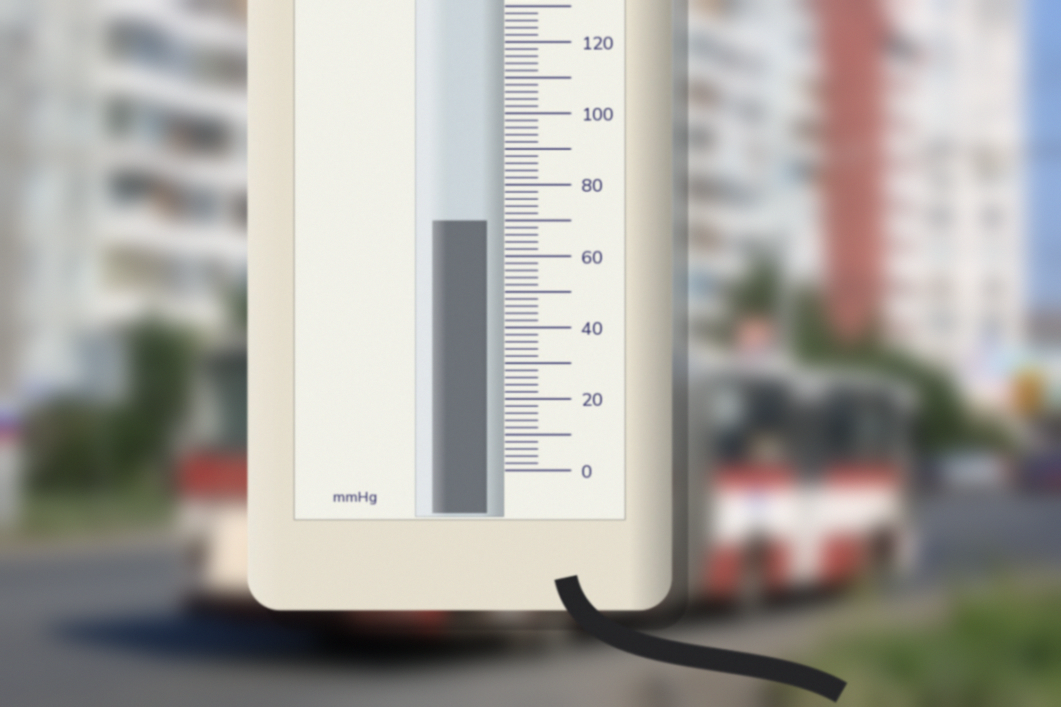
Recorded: 70 mmHg
